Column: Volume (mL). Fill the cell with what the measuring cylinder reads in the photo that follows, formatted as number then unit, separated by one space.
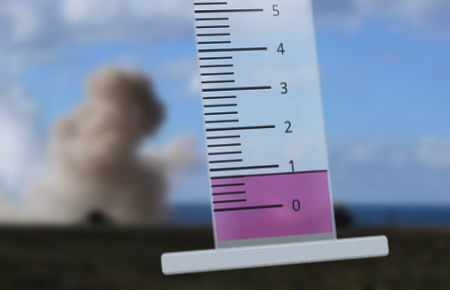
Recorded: 0.8 mL
